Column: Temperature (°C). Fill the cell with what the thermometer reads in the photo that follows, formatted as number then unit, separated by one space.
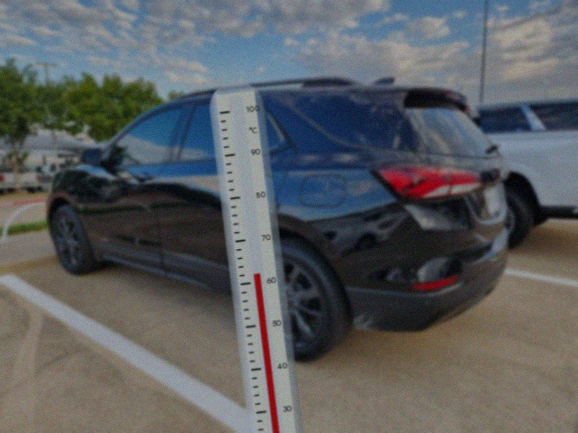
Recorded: 62 °C
